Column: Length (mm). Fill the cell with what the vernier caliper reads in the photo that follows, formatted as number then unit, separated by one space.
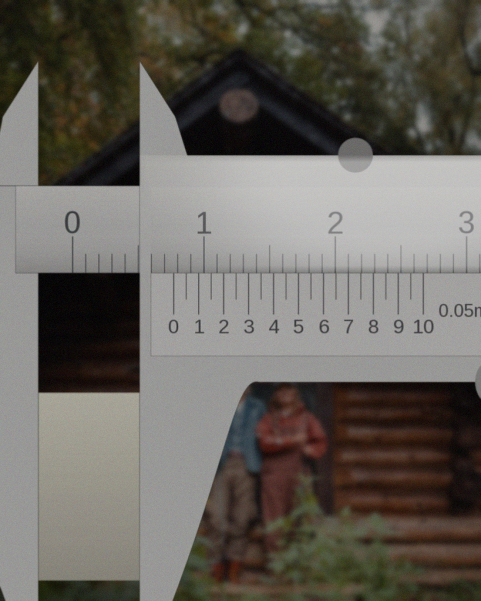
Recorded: 7.7 mm
